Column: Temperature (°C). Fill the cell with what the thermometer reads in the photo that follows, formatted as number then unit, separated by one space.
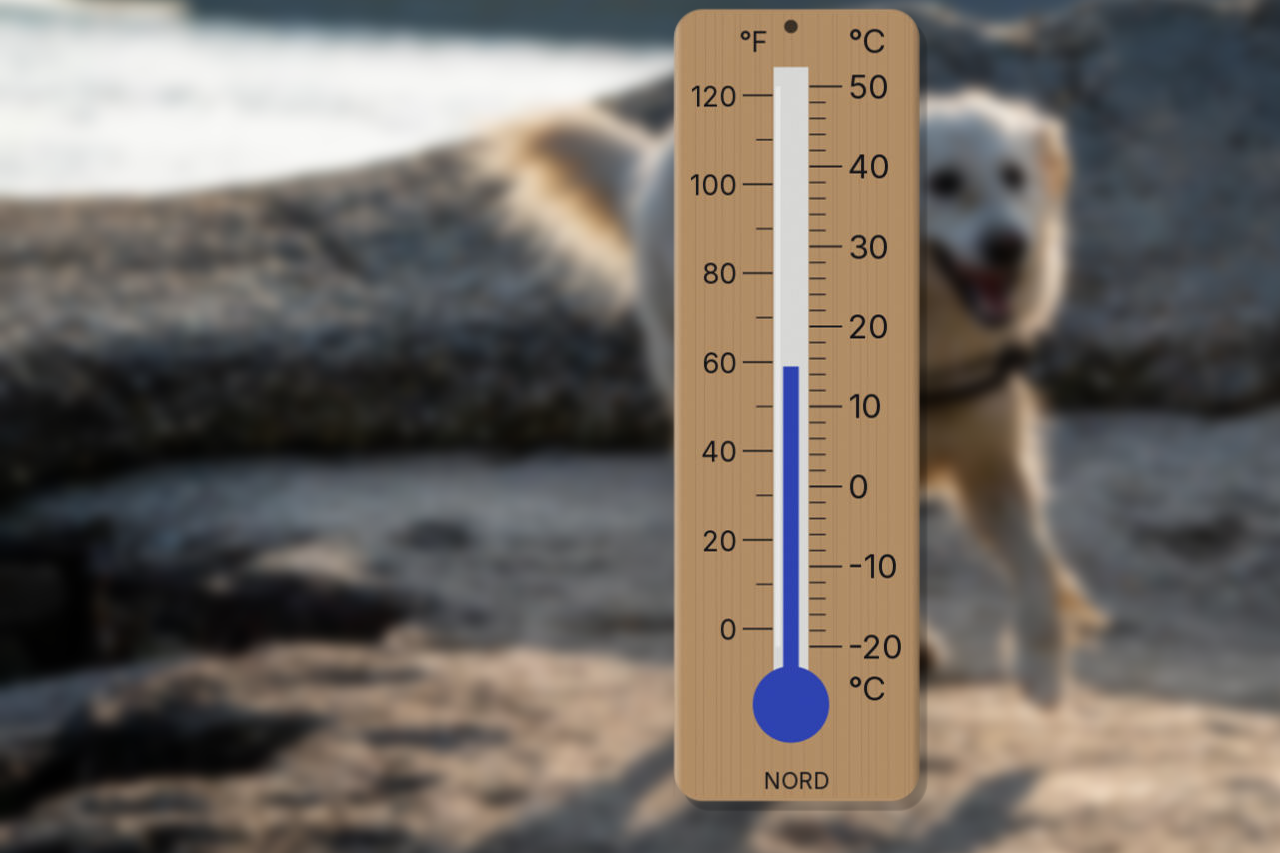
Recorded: 15 °C
